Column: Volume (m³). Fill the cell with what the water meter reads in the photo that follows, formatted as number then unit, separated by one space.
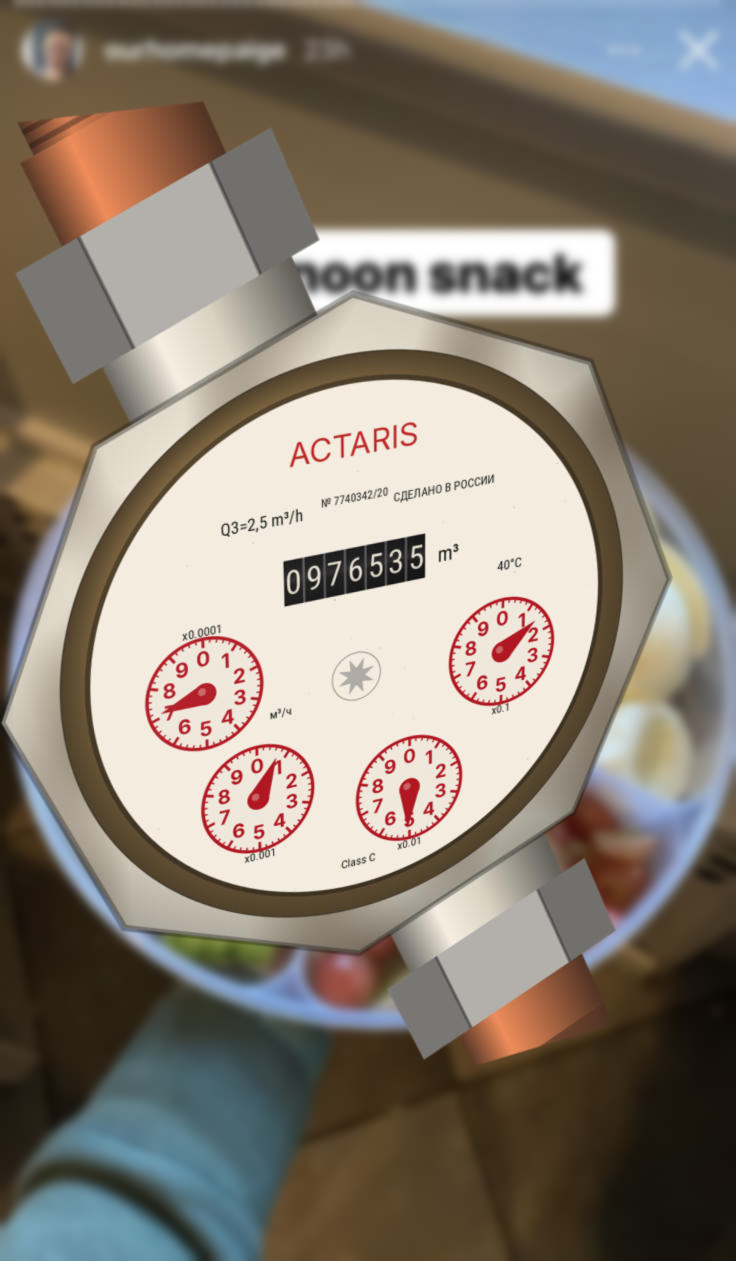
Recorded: 976535.1507 m³
